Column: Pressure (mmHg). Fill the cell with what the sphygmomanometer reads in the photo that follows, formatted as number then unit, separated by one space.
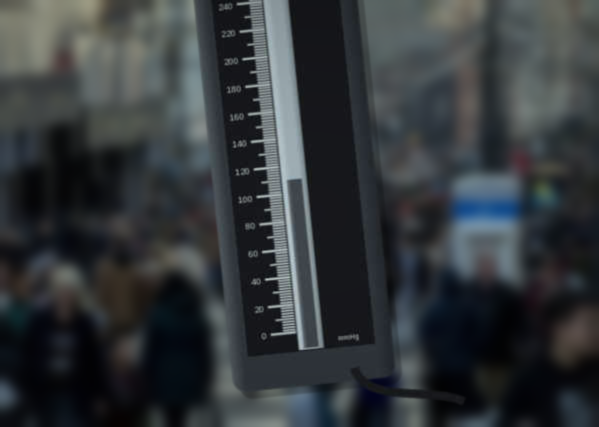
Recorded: 110 mmHg
